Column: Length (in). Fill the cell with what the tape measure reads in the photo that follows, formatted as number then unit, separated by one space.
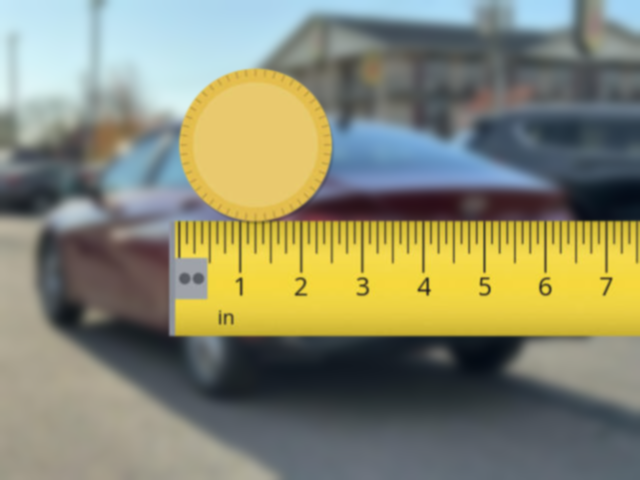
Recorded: 2.5 in
